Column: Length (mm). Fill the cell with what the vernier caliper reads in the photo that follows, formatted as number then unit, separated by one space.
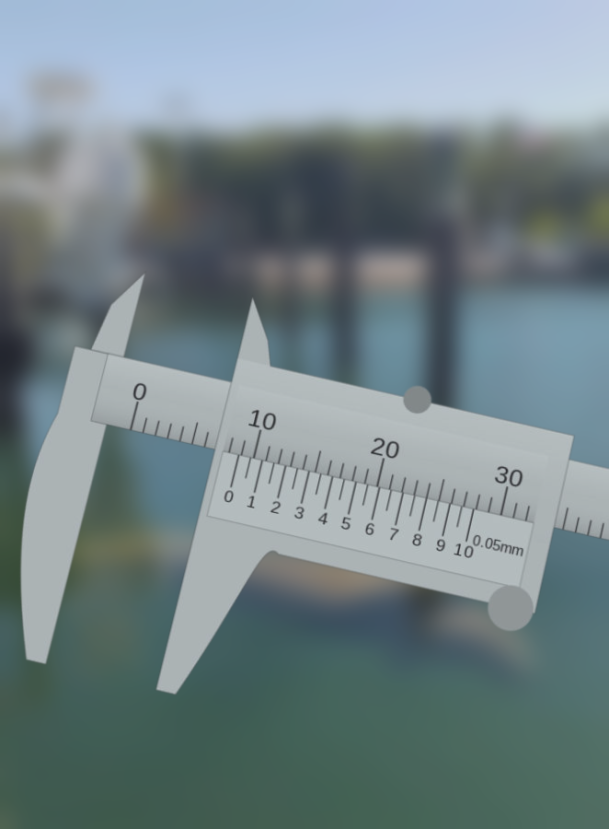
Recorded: 8.8 mm
